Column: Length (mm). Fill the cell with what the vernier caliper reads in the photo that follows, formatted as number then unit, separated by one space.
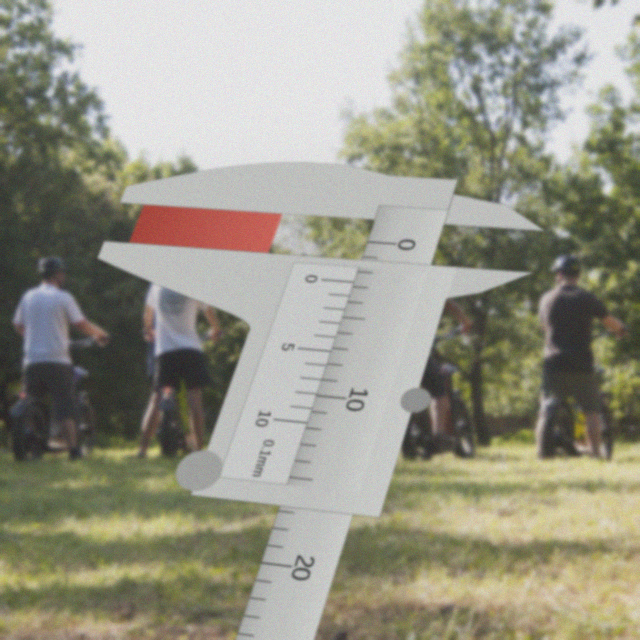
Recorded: 2.7 mm
